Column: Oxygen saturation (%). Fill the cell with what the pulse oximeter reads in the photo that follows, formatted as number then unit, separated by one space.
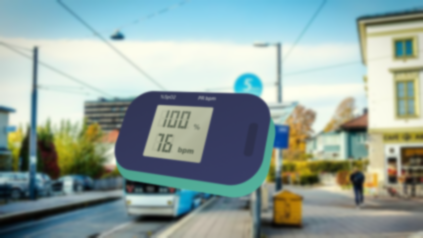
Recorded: 100 %
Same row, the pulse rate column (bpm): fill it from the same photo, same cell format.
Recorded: 76 bpm
